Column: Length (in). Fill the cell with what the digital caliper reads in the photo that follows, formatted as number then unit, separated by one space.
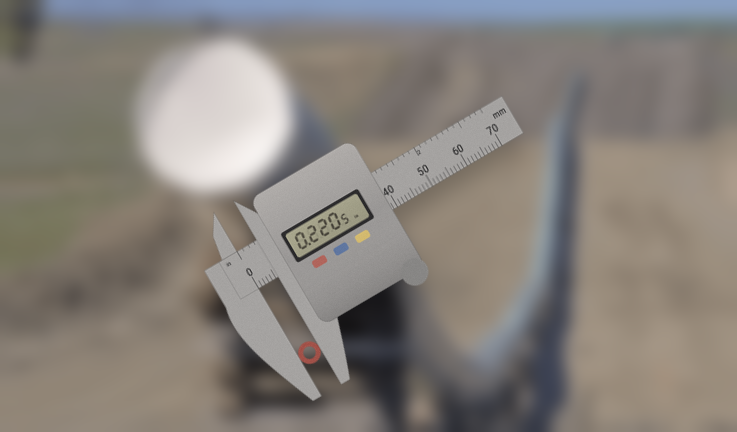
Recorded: 0.2205 in
